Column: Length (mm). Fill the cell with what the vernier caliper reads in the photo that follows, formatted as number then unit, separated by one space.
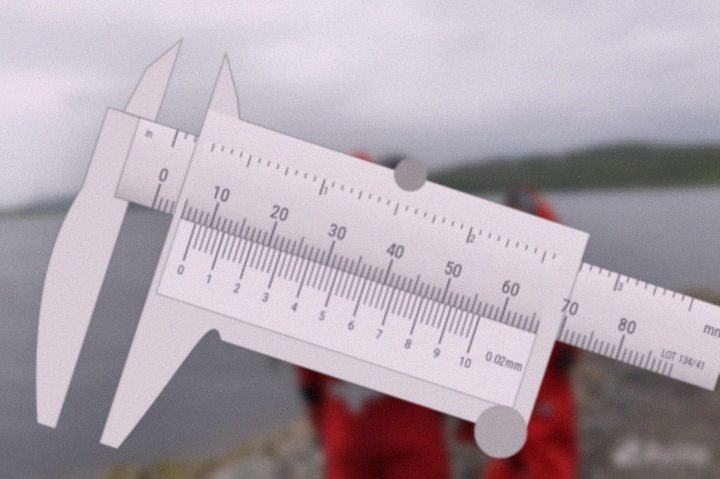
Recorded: 7.5 mm
